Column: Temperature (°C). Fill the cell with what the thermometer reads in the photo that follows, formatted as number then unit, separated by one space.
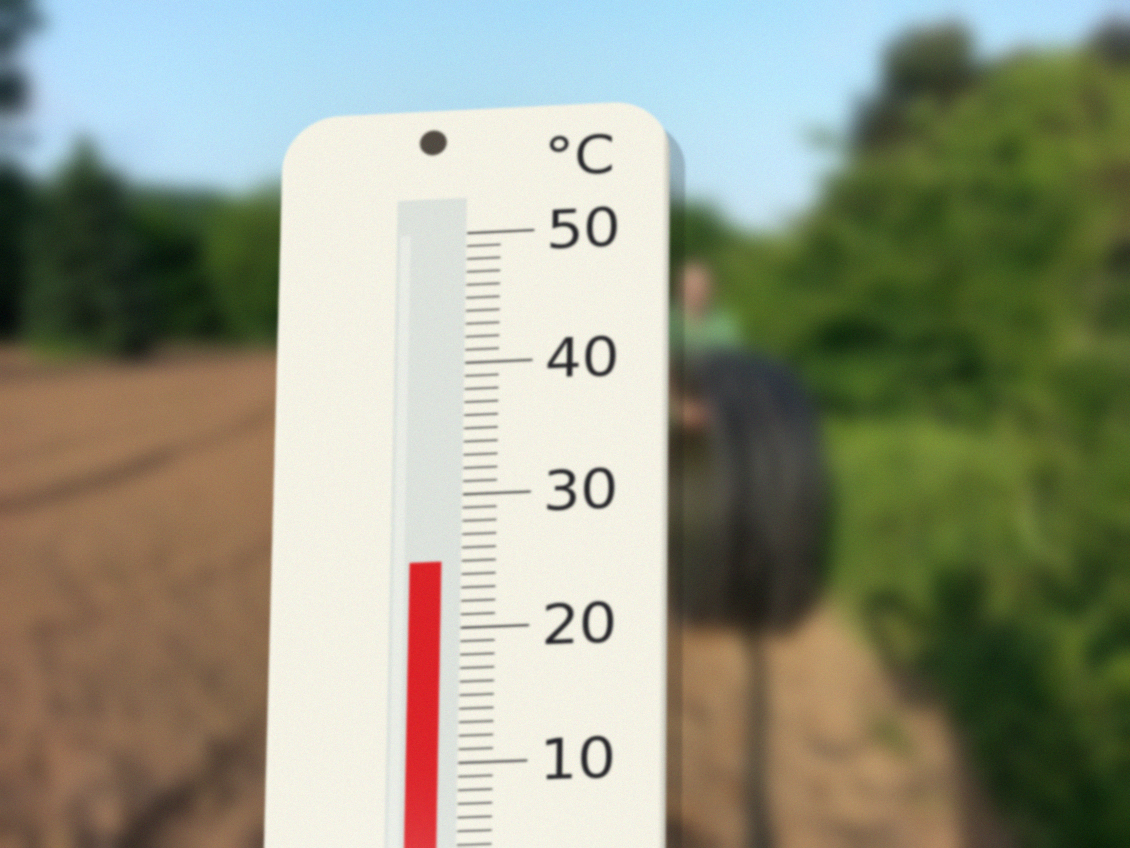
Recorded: 25 °C
